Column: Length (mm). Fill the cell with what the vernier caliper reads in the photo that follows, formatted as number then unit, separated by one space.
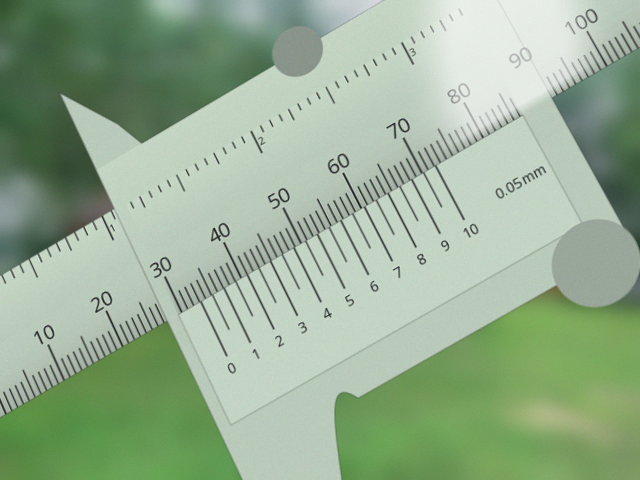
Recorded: 33.2 mm
